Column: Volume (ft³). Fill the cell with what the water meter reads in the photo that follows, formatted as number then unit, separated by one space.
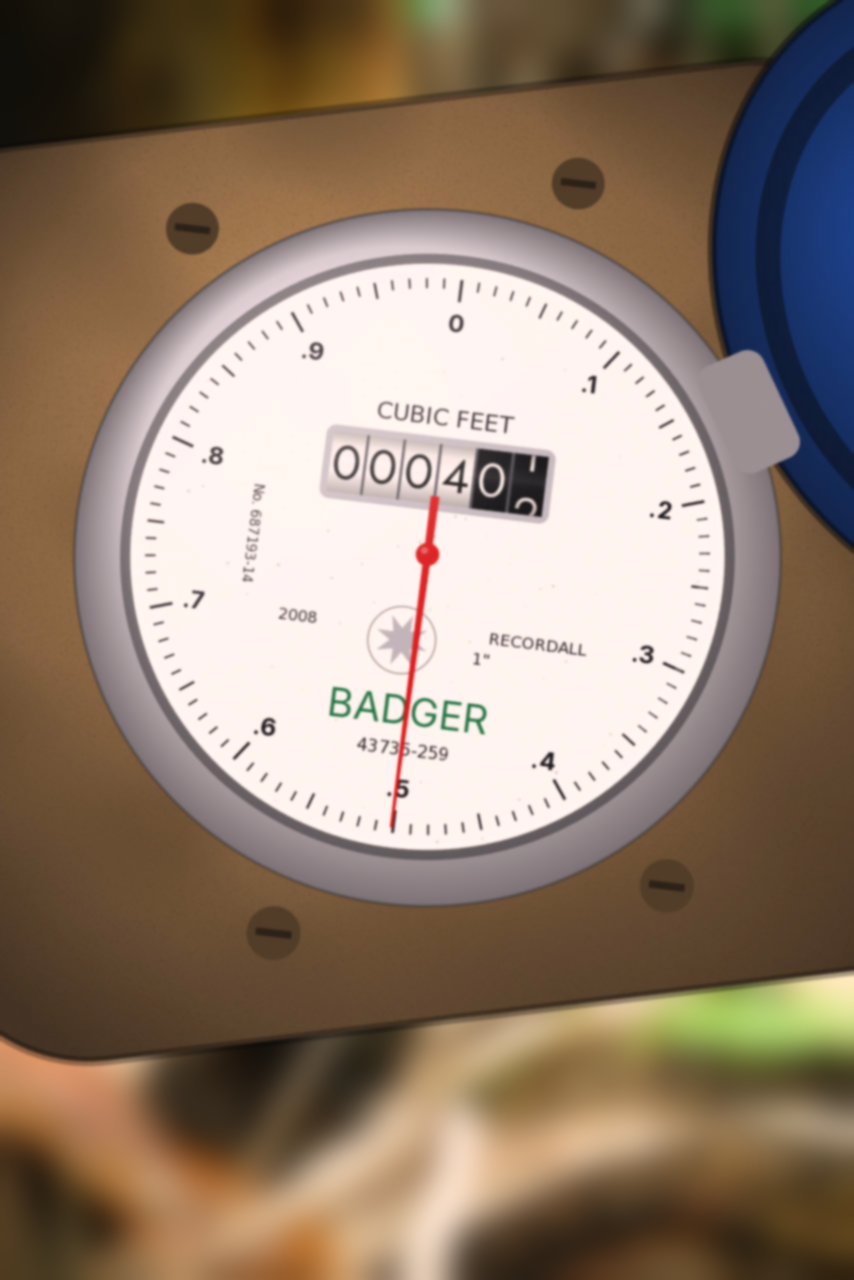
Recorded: 401.50 ft³
